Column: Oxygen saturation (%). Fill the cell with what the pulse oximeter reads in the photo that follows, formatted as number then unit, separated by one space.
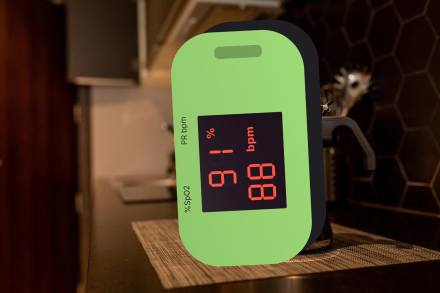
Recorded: 91 %
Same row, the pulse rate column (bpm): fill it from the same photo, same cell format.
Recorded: 88 bpm
